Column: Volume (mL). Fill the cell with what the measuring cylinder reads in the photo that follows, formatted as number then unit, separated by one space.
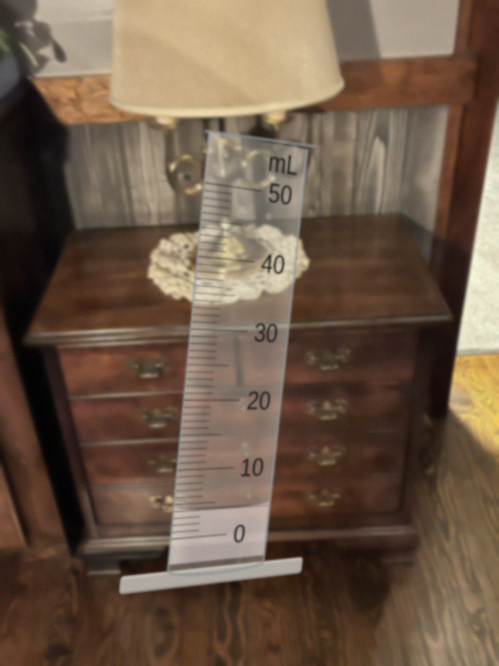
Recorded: 4 mL
